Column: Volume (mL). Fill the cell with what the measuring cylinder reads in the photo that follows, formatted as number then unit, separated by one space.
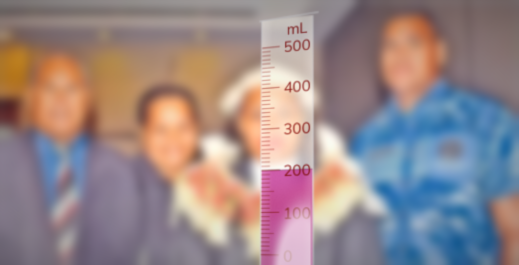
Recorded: 200 mL
